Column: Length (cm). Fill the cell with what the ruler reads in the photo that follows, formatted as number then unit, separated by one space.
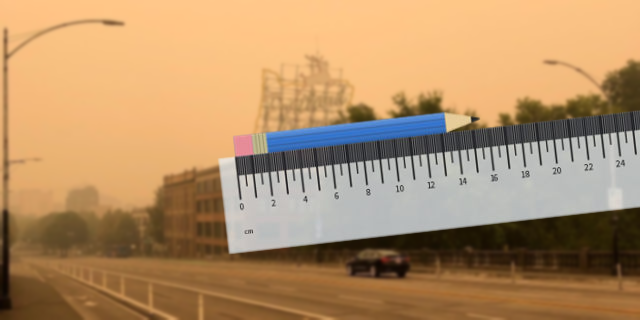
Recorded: 15.5 cm
